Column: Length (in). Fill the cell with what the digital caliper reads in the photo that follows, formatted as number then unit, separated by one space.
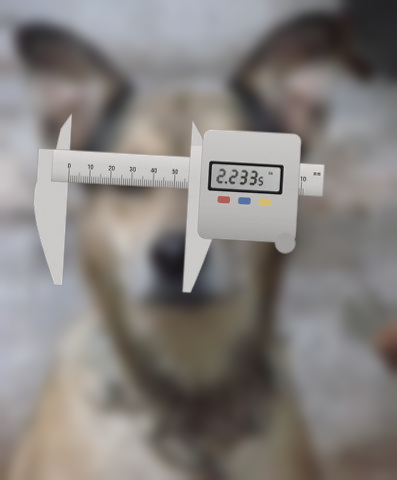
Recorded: 2.2335 in
